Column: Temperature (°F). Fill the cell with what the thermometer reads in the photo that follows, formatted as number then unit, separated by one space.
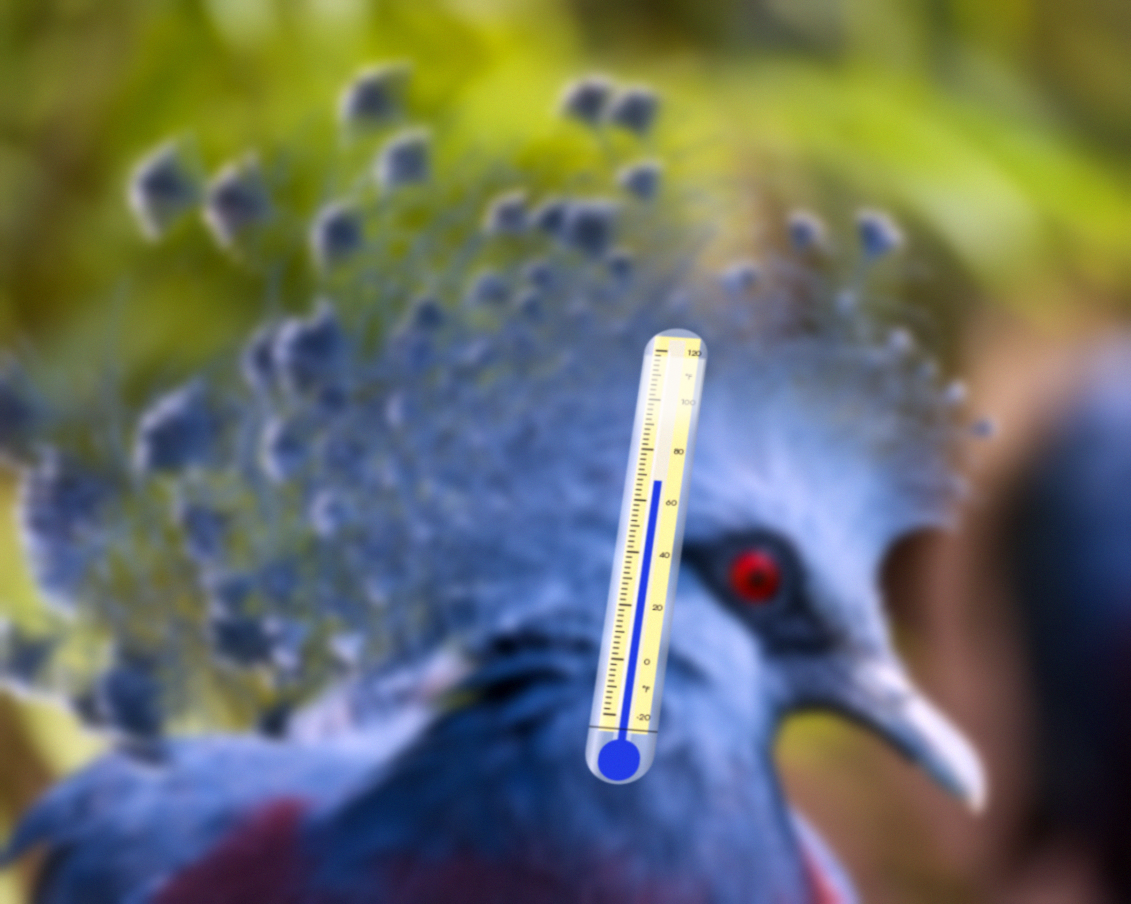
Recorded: 68 °F
